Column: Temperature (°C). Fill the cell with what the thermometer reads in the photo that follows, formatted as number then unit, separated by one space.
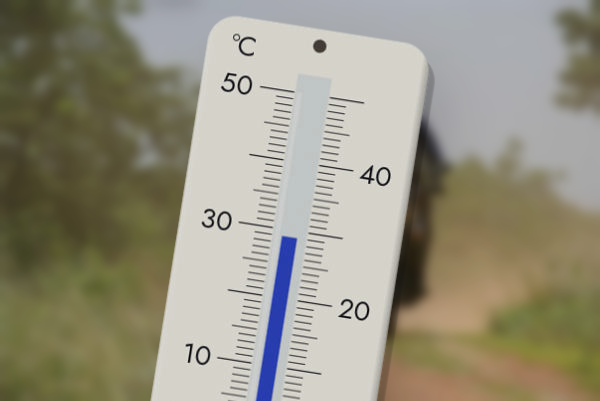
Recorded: 29 °C
